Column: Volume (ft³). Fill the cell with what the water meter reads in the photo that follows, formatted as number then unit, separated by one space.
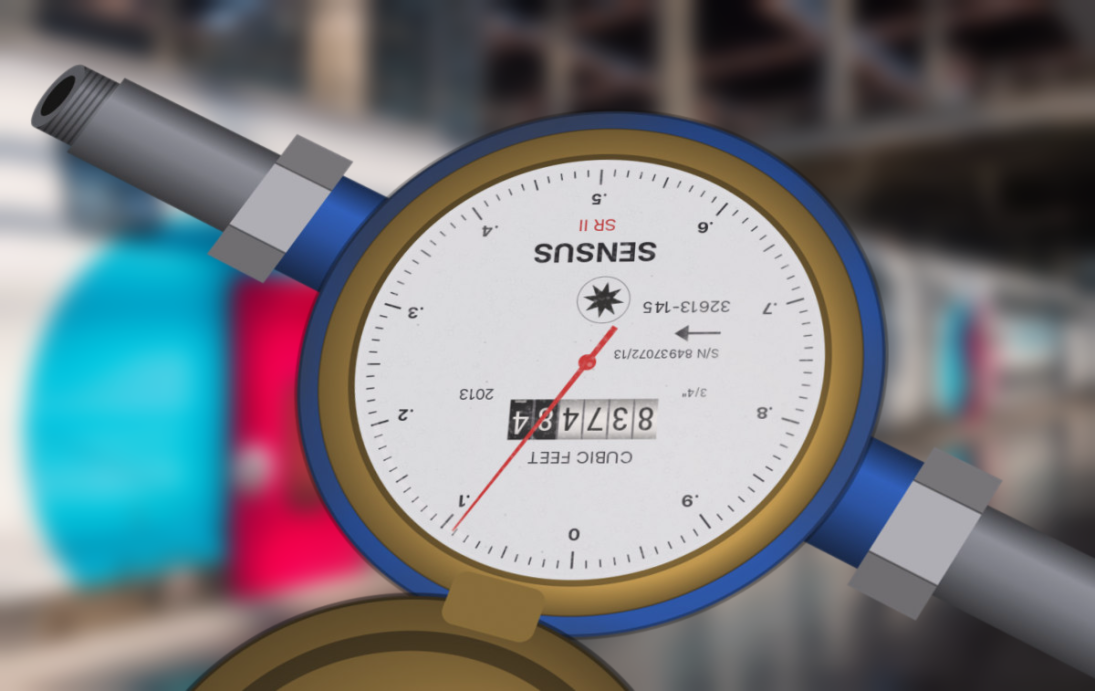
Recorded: 837484.09 ft³
